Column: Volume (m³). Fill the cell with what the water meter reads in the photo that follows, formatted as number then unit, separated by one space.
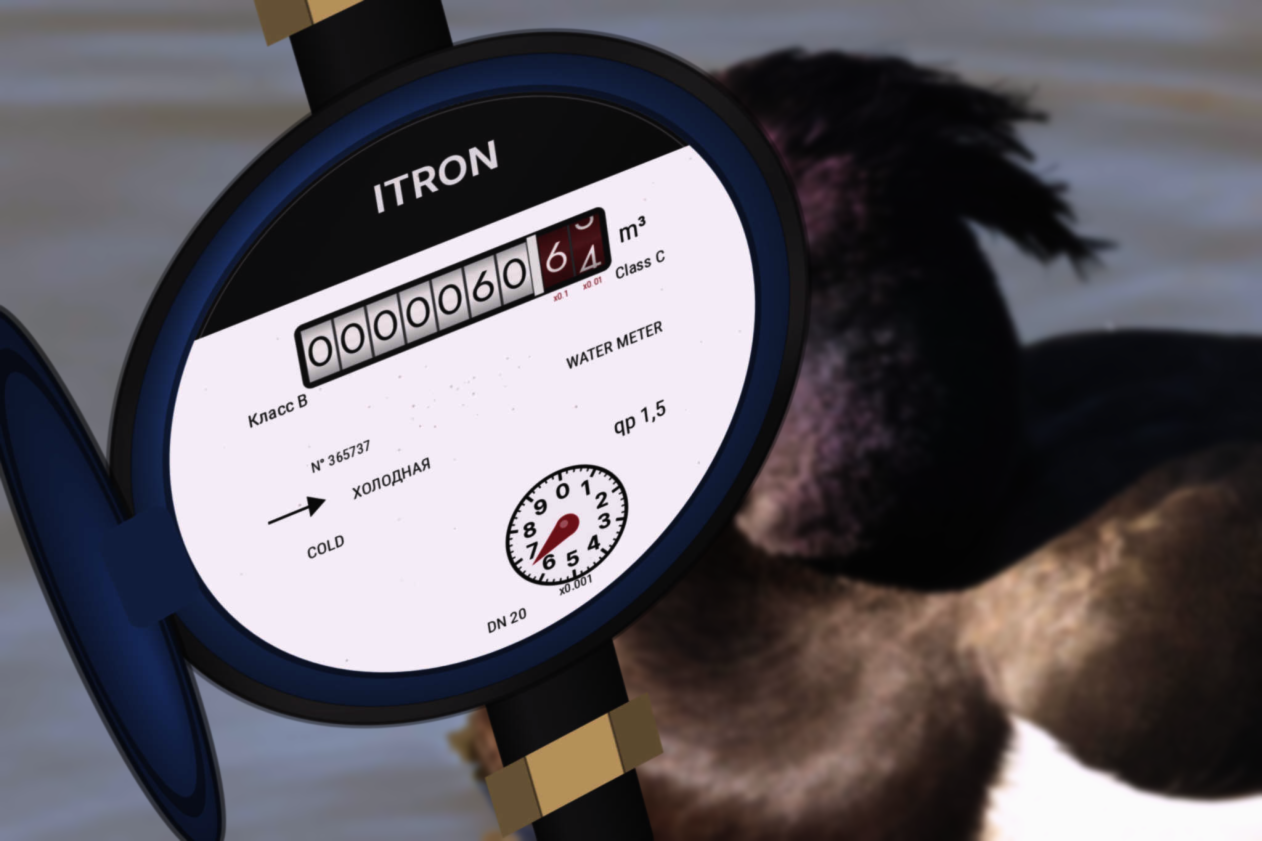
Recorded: 60.636 m³
